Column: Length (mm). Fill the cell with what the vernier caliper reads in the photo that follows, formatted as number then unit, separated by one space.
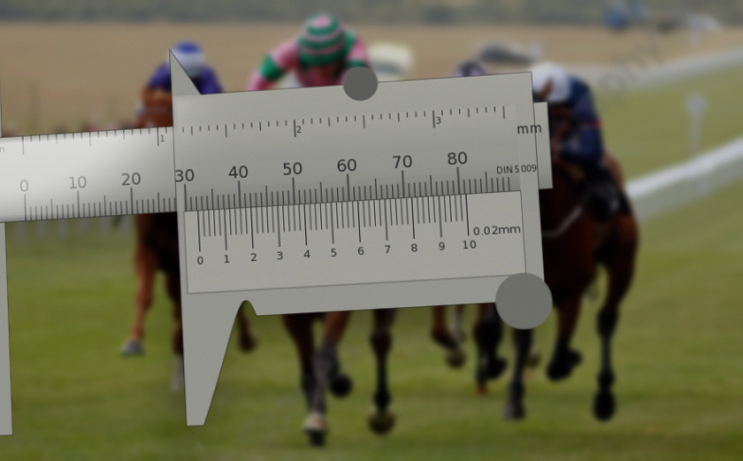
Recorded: 32.2 mm
